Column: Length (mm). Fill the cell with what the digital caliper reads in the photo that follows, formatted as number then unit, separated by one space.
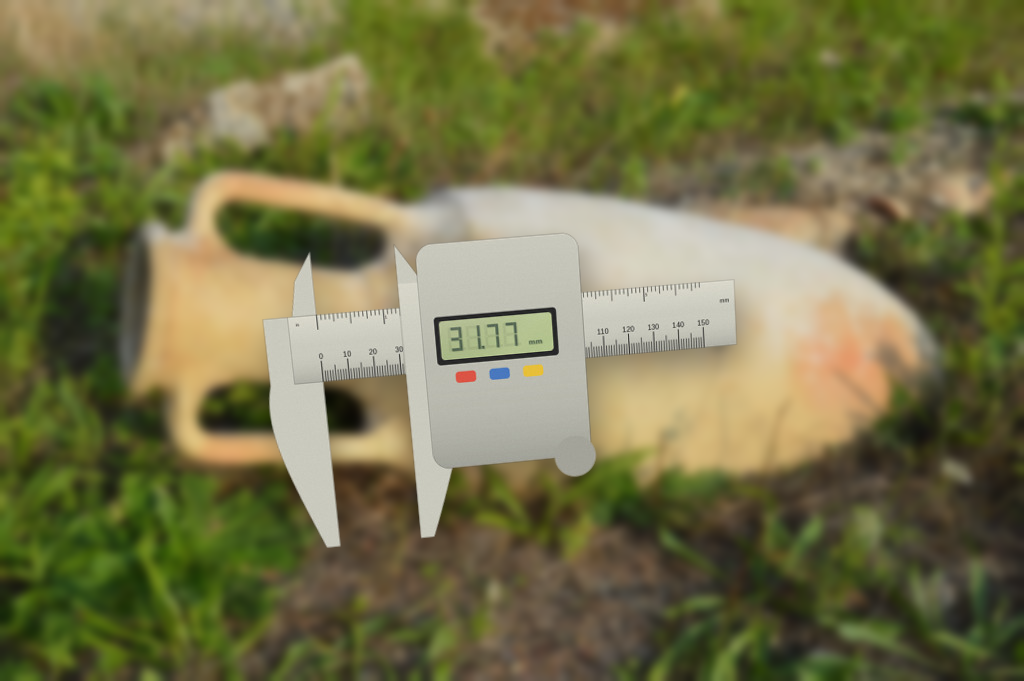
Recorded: 31.77 mm
